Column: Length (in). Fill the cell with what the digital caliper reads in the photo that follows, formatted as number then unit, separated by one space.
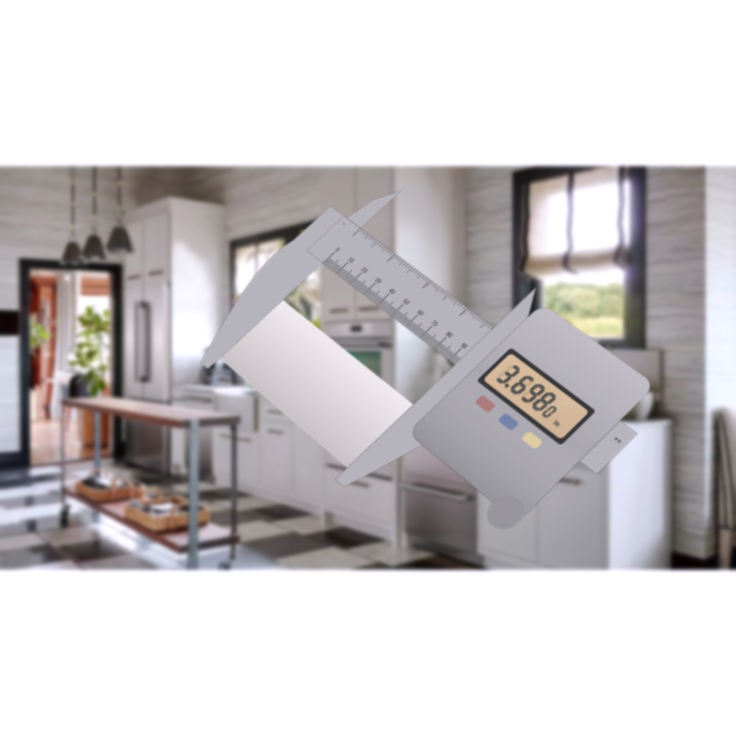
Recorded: 3.6980 in
